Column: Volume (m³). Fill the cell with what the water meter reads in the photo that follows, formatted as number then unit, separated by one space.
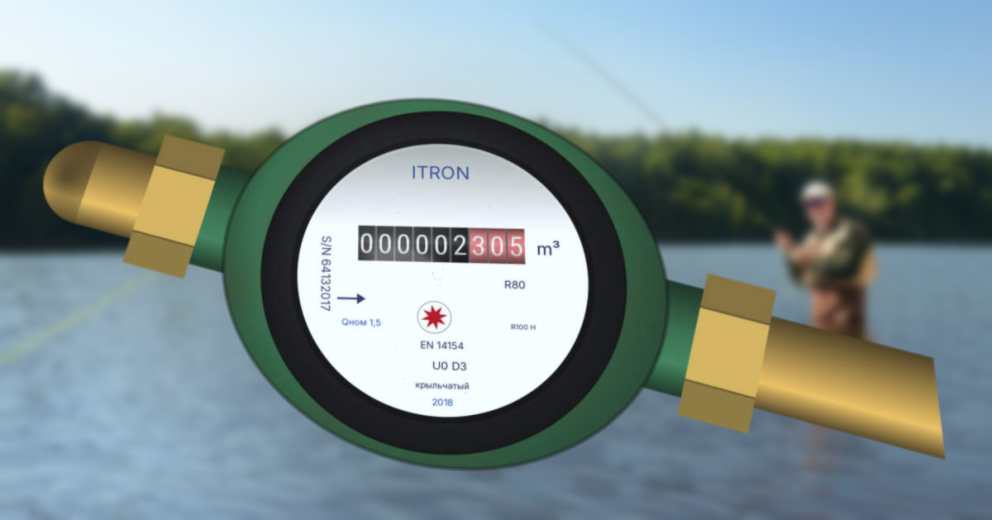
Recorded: 2.305 m³
